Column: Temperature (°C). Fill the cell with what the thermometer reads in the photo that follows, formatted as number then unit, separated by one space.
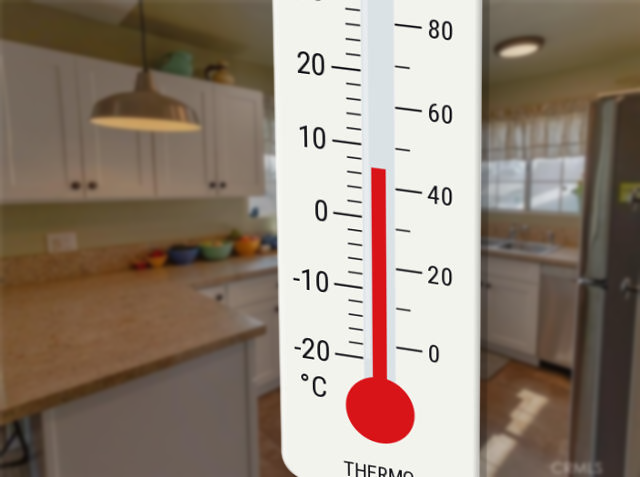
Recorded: 7 °C
